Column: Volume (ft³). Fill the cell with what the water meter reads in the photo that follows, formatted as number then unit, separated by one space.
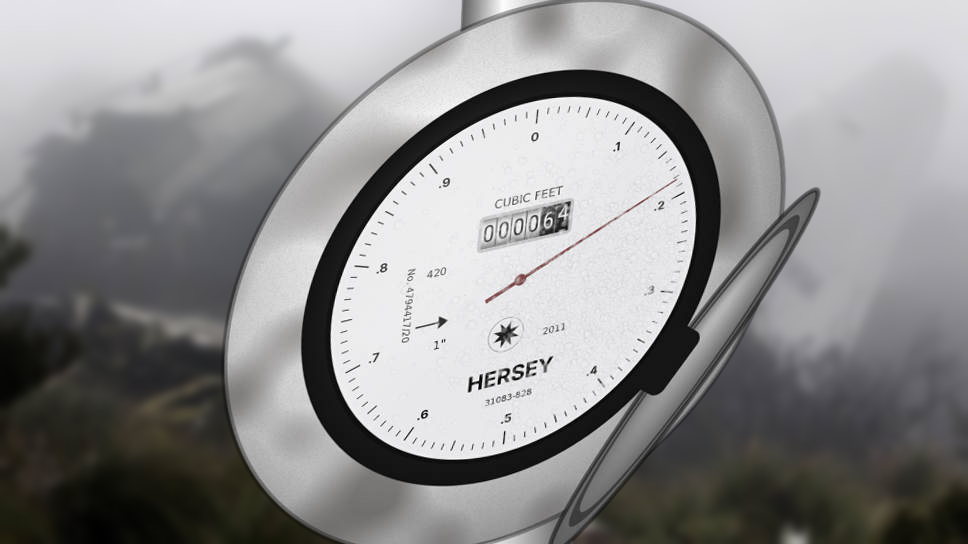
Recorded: 64.18 ft³
